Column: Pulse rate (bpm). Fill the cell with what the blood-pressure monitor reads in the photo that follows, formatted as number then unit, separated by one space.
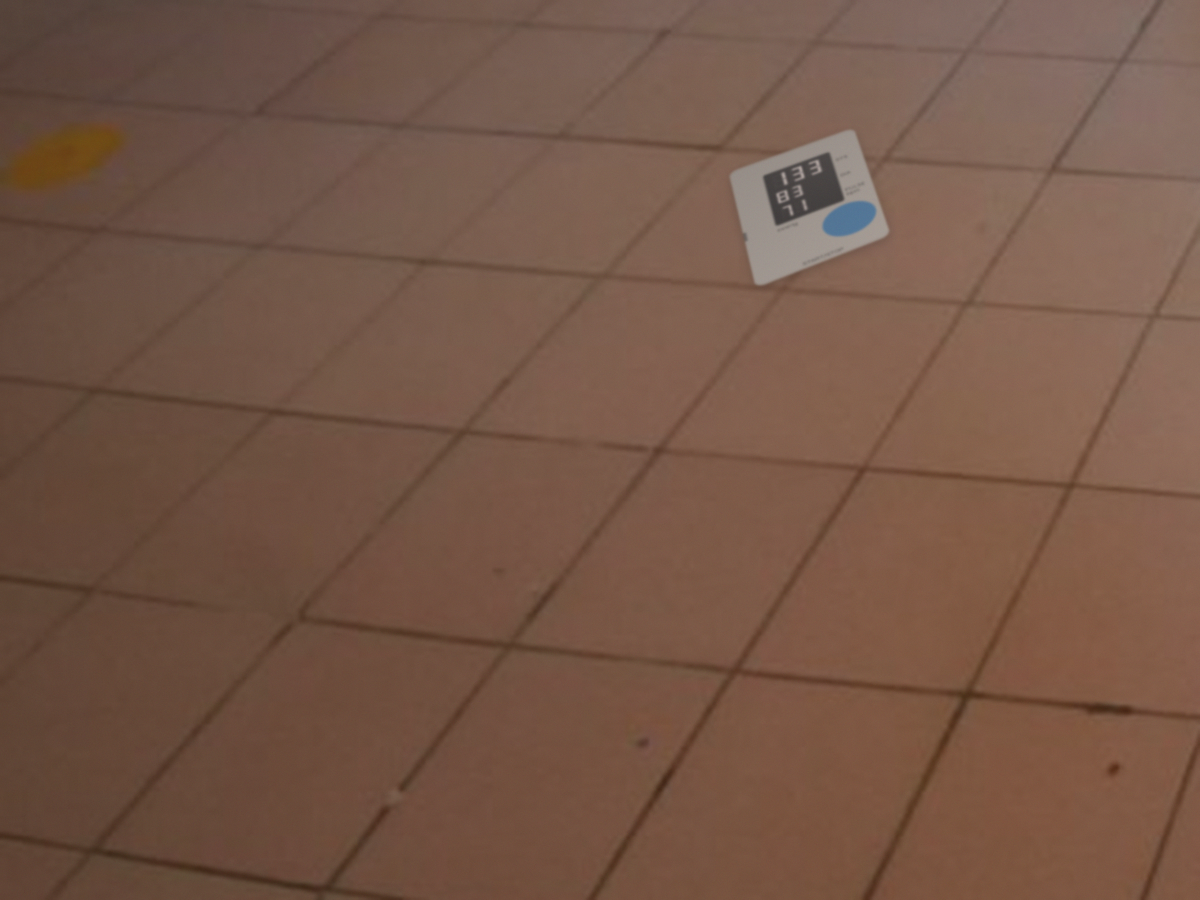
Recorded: 71 bpm
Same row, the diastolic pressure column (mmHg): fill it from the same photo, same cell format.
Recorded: 83 mmHg
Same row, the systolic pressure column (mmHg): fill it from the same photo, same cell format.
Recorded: 133 mmHg
